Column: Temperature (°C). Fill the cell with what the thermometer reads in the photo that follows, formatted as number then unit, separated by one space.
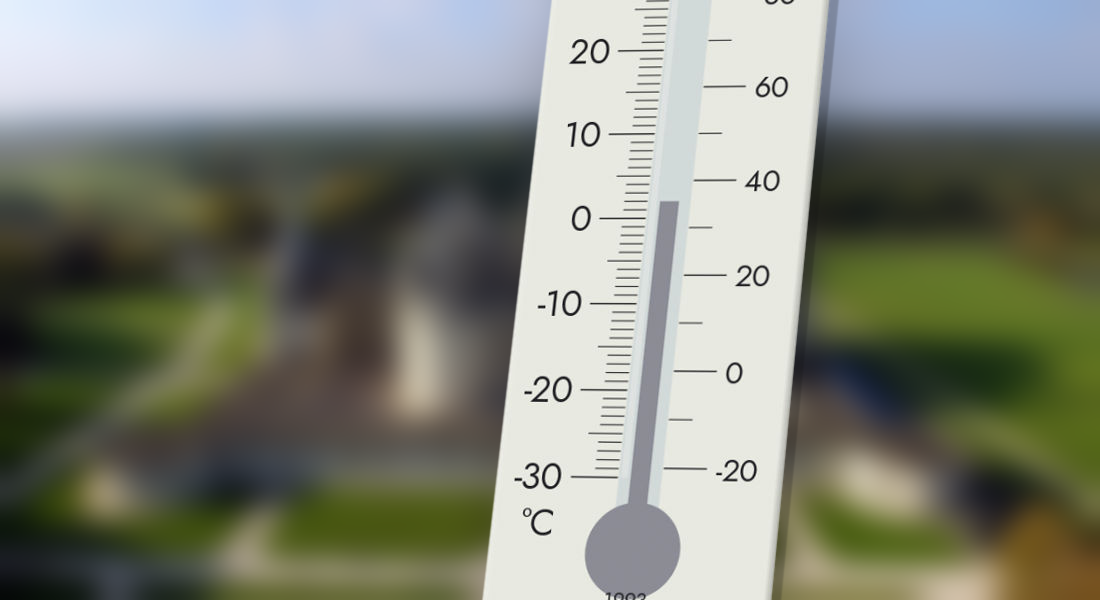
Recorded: 2 °C
